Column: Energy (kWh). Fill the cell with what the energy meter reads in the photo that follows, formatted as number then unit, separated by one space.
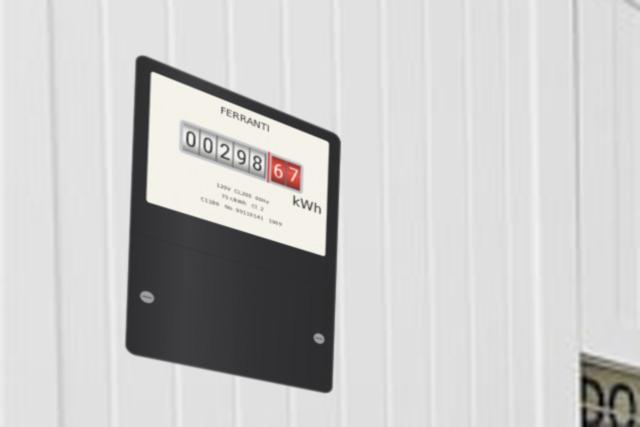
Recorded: 298.67 kWh
